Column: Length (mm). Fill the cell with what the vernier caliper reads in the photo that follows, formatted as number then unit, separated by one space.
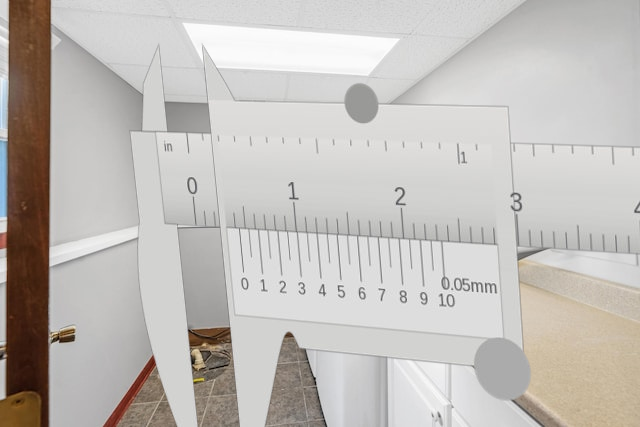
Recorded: 4.4 mm
